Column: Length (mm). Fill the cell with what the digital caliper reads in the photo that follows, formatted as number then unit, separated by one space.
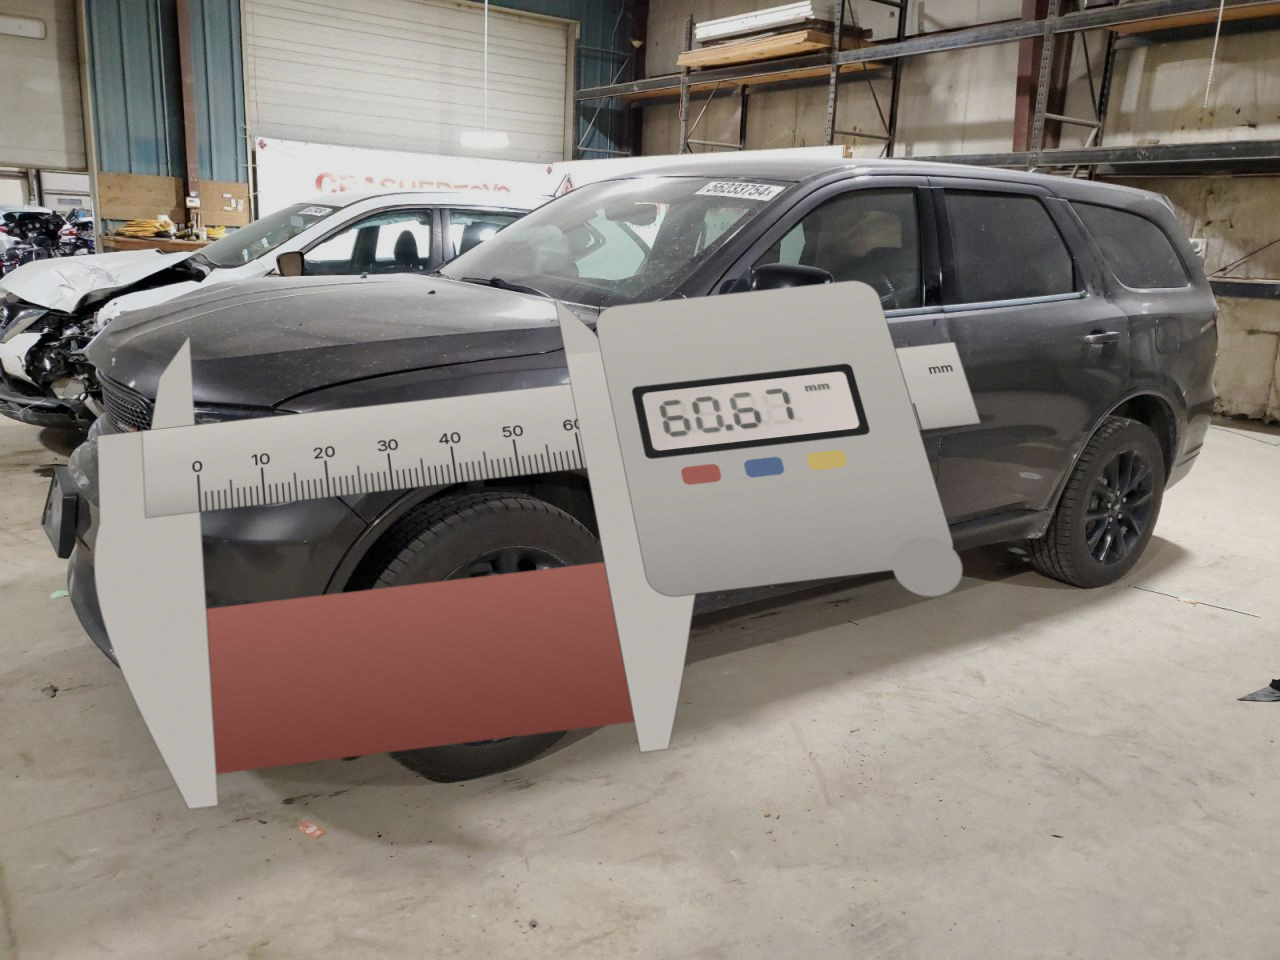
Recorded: 60.67 mm
